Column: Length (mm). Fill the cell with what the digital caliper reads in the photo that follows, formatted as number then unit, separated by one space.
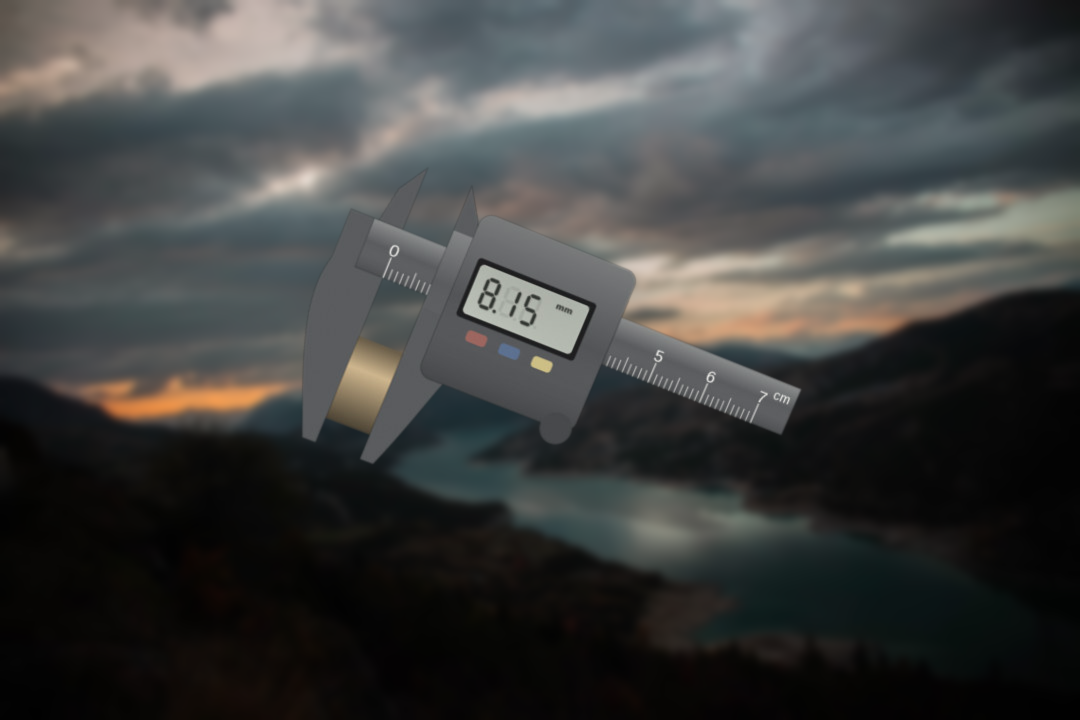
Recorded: 8.15 mm
